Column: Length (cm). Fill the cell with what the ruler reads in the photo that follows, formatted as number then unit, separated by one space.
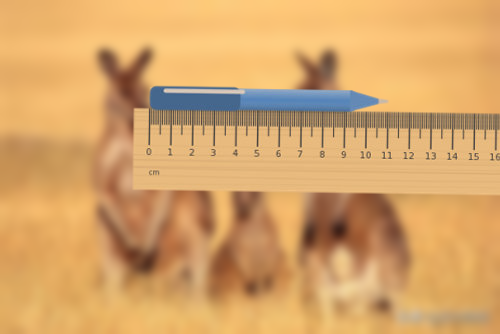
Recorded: 11 cm
